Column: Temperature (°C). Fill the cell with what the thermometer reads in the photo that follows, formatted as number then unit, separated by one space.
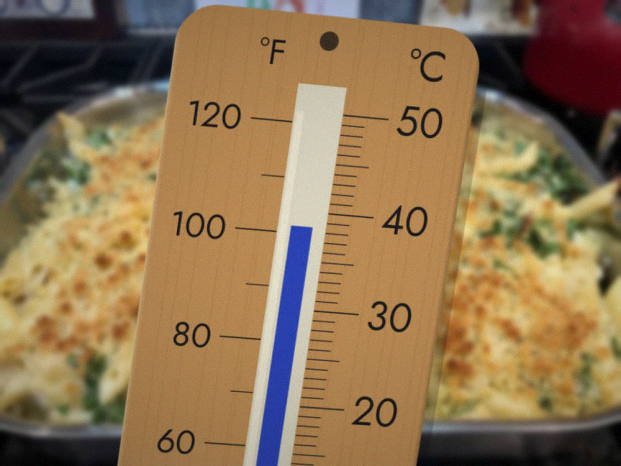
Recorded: 38.5 °C
